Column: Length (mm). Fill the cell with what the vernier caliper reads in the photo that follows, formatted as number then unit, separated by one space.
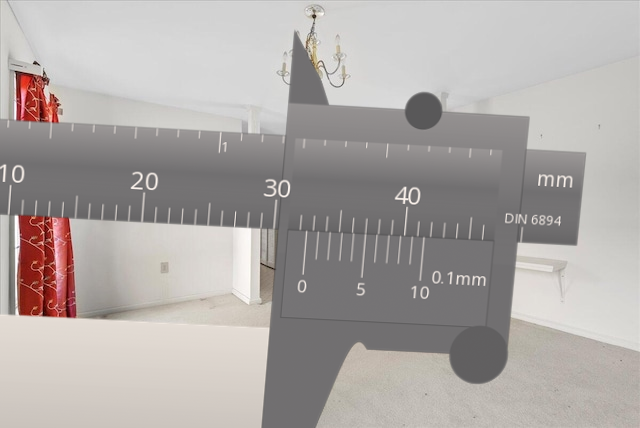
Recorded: 32.5 mm
